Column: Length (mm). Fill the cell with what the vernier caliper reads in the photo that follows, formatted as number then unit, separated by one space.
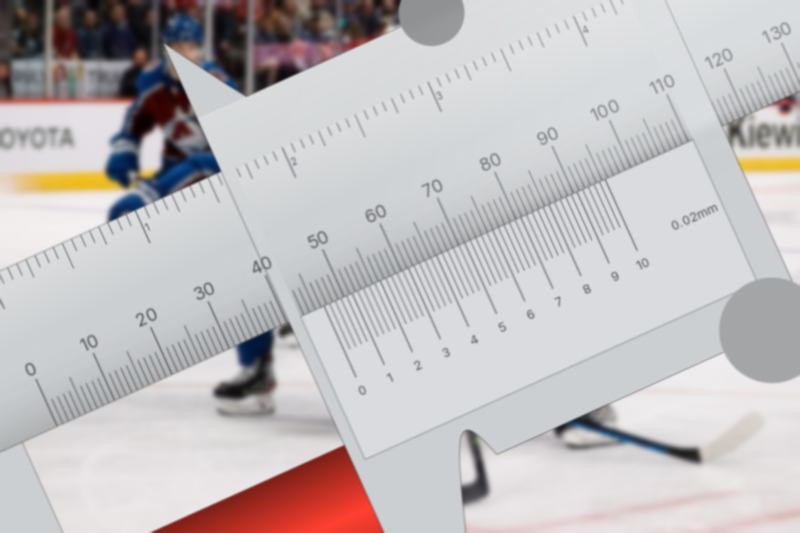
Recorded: 46.5 mm
